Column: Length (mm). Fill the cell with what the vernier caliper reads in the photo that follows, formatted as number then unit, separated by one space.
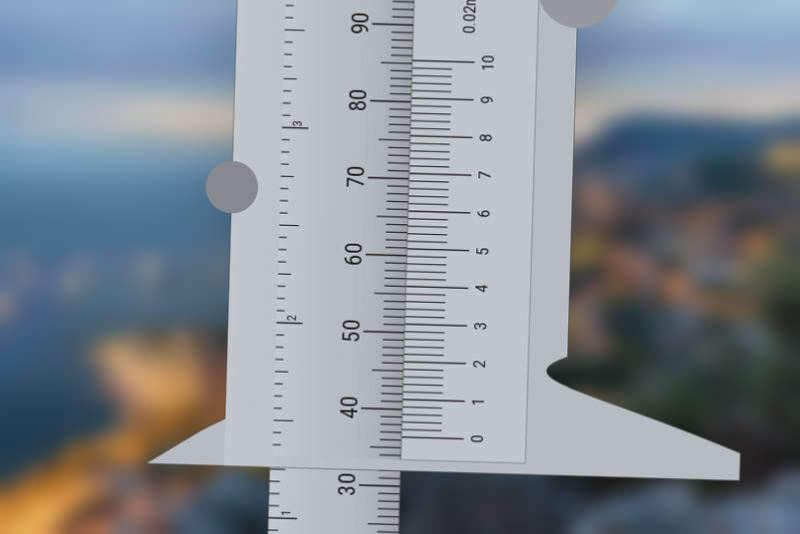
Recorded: 36.4 mm
